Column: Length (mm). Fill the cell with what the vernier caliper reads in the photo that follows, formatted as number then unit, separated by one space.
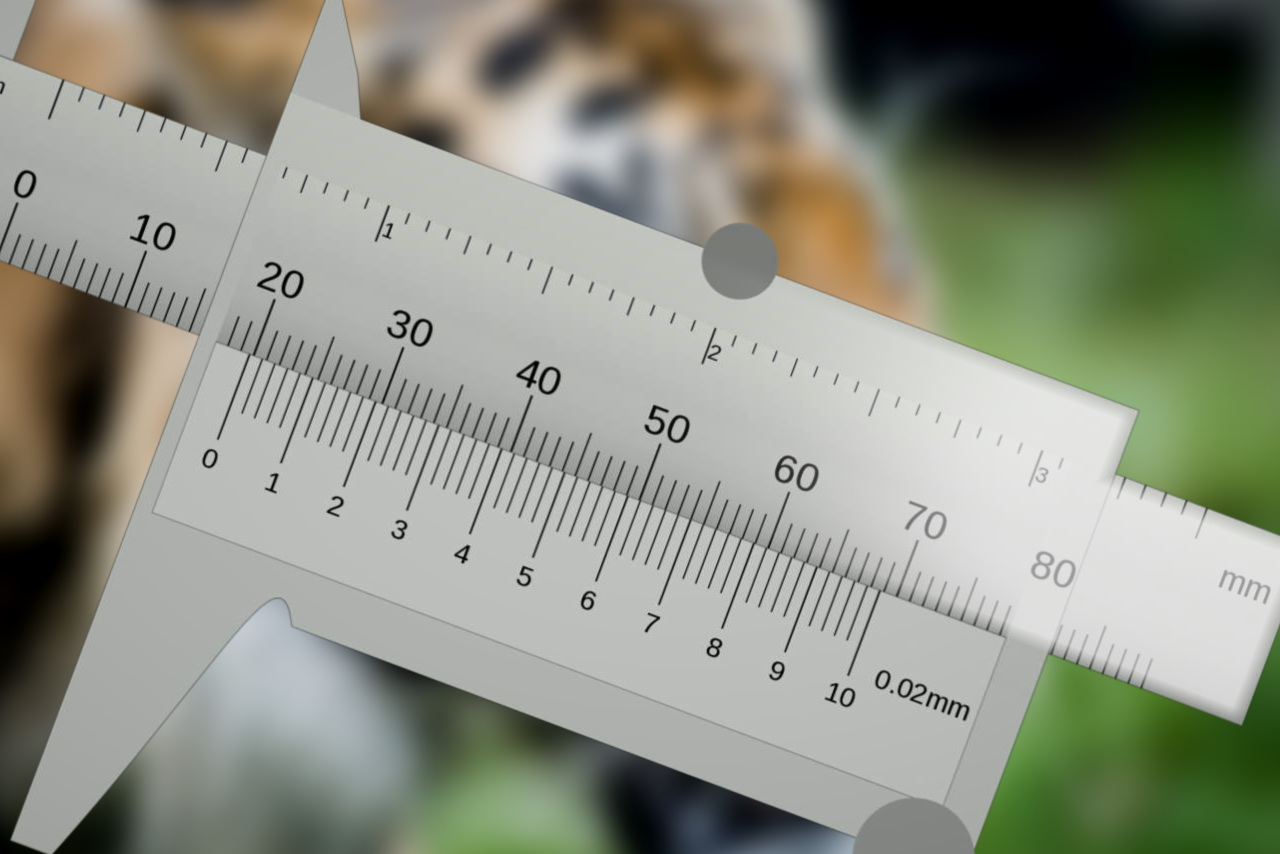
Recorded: 19.7 mm
